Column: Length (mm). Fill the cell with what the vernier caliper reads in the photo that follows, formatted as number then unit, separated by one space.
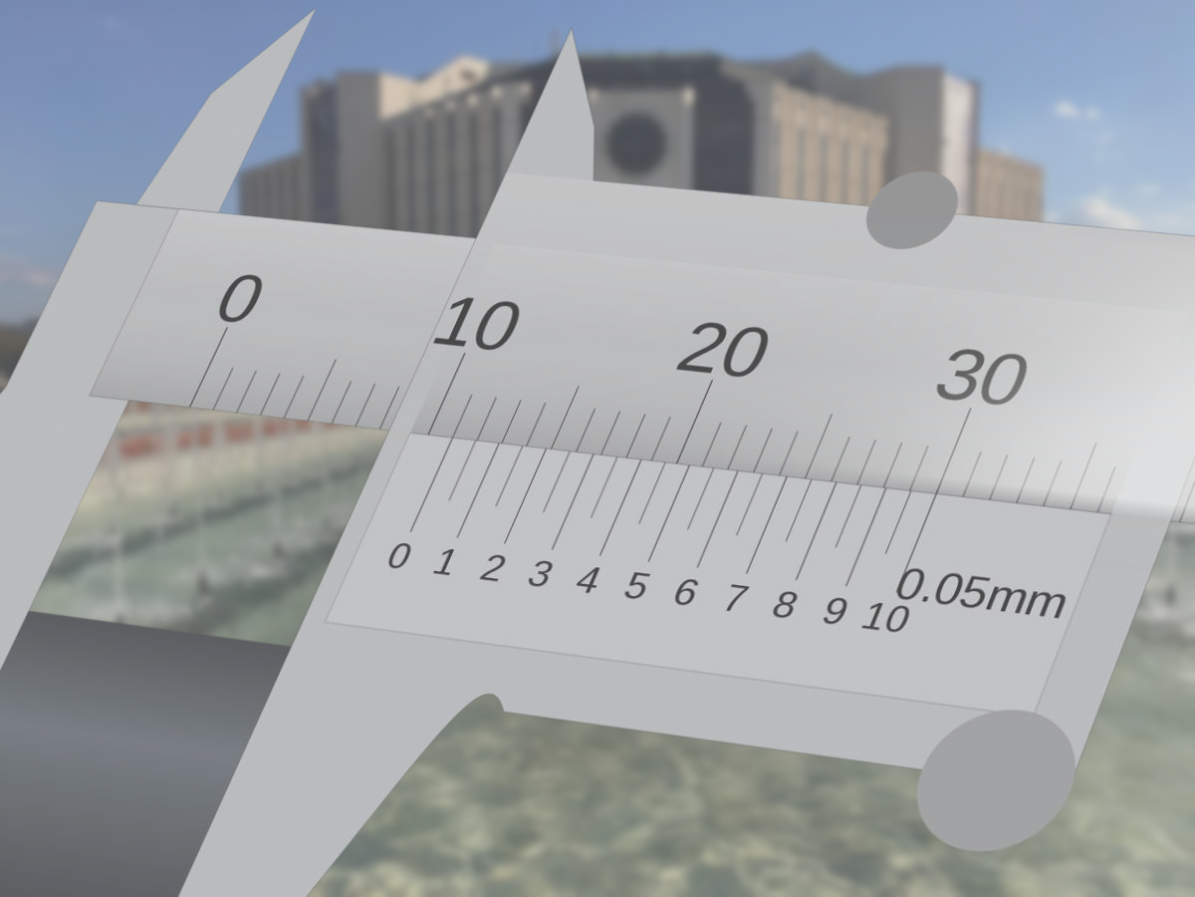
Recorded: 11.00 mm
